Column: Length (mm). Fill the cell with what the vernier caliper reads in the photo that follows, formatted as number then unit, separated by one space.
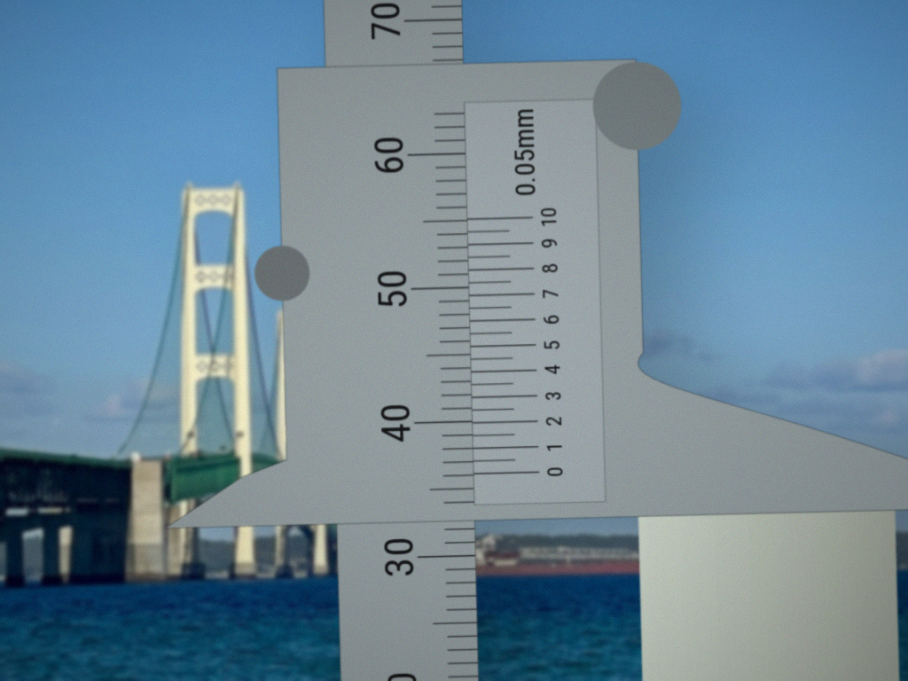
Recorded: 36.1 mm
